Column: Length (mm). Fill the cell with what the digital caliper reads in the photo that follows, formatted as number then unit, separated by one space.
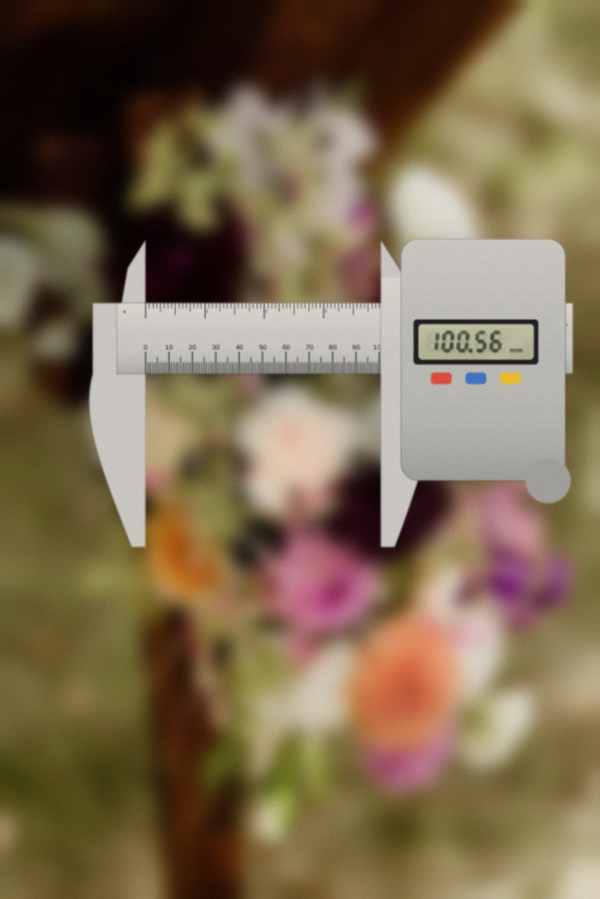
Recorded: 100.56 mm
